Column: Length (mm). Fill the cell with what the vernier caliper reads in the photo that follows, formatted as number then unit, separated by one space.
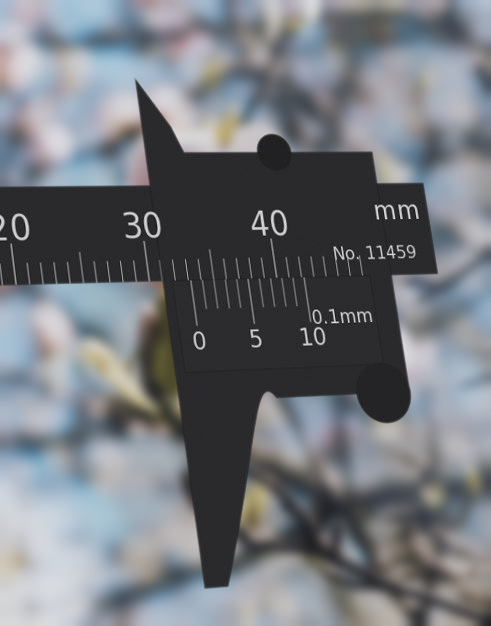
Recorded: 33.2 mm
